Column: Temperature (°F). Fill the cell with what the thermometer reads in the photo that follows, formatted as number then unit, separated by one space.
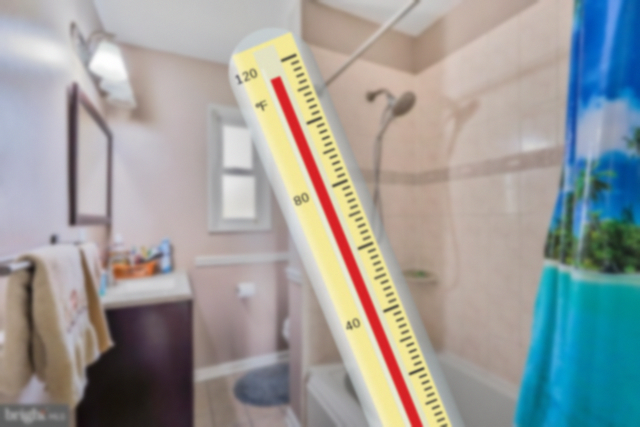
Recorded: 116 °F
